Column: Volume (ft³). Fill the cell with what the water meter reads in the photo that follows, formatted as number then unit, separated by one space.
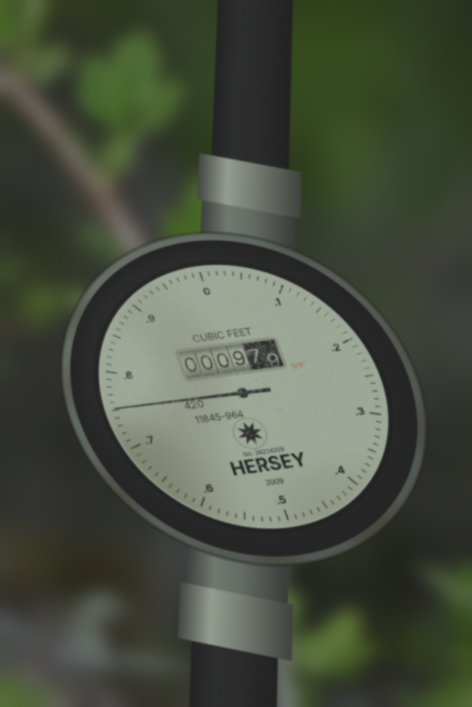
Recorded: 978.75 ft³
